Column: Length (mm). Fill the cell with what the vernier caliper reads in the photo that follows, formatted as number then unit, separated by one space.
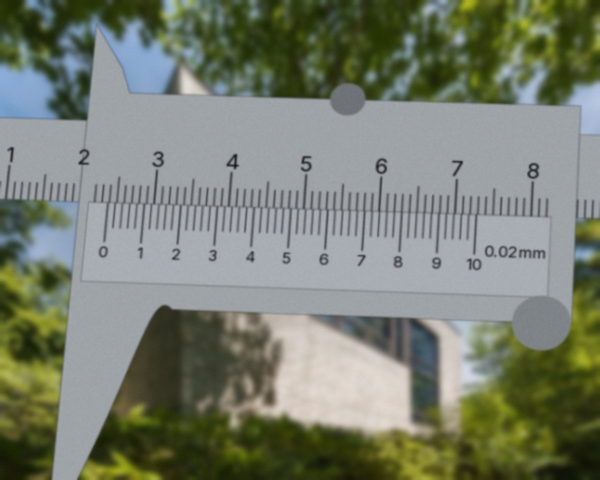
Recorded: 23.8 mm
